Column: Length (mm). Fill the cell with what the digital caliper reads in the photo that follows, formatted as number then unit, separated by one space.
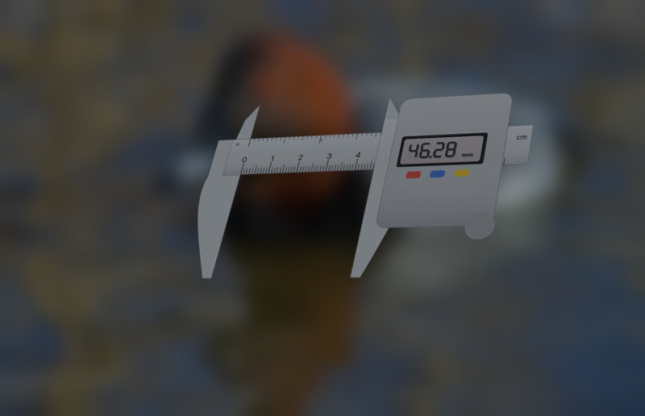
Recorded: 46.28 mm
